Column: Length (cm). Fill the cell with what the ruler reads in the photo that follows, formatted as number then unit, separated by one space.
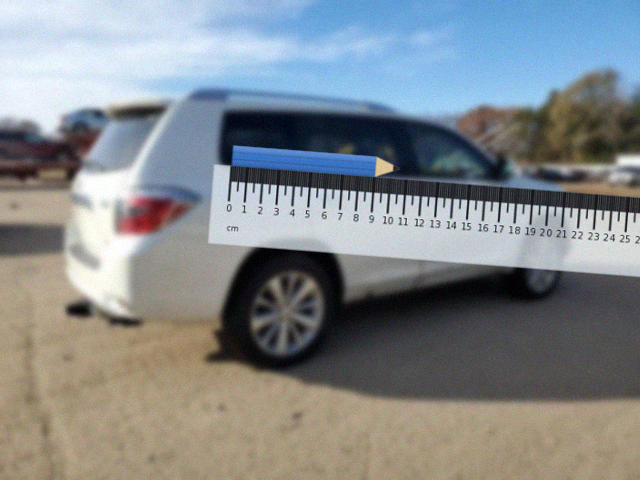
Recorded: 10.5 cm
